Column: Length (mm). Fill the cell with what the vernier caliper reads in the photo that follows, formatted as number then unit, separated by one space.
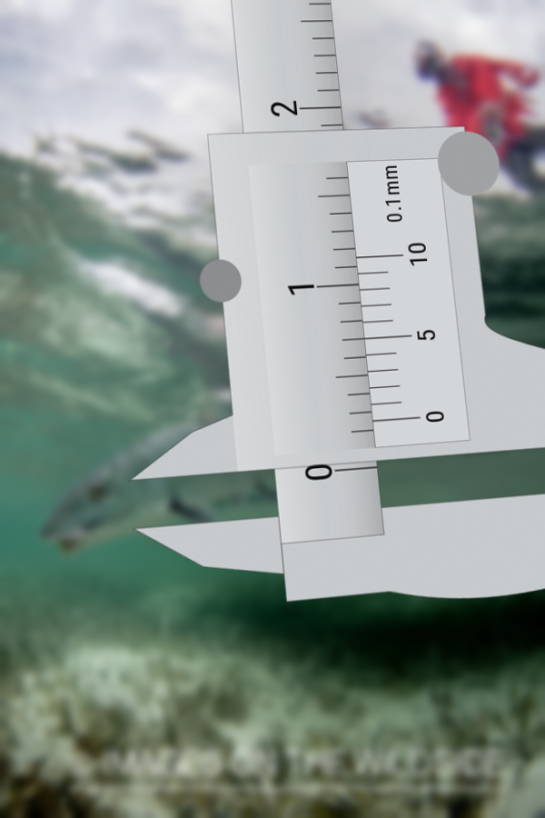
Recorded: 2.5 mm
